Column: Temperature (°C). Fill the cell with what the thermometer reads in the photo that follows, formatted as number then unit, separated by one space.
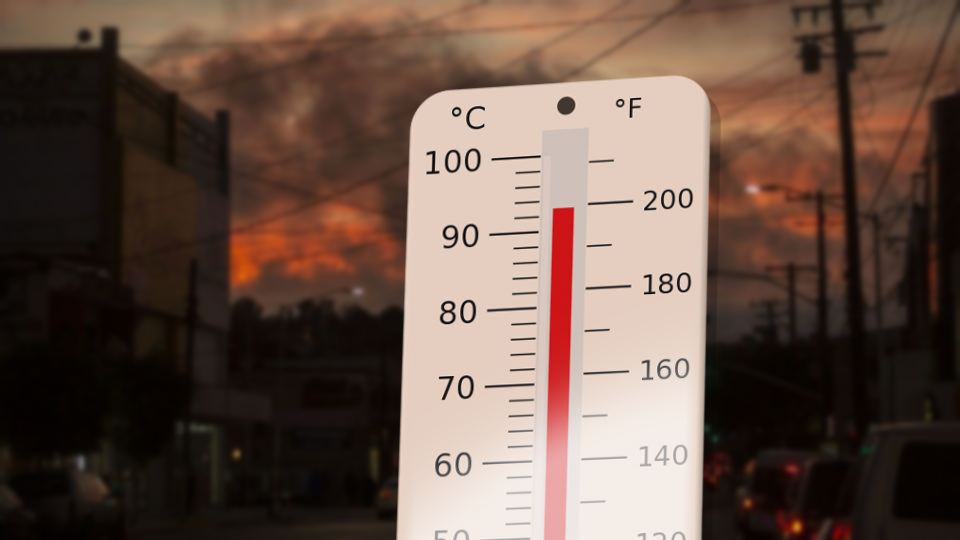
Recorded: 93 °C
